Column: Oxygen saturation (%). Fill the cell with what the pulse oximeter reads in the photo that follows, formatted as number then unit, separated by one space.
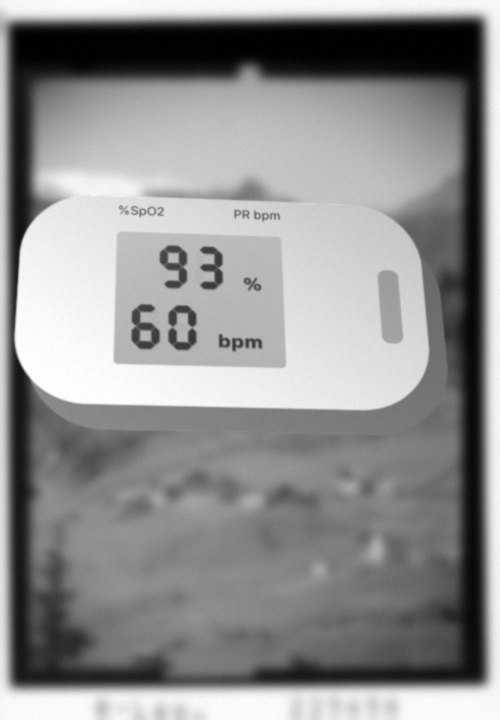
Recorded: 93 %
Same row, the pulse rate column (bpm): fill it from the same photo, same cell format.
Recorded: 60 bpm
